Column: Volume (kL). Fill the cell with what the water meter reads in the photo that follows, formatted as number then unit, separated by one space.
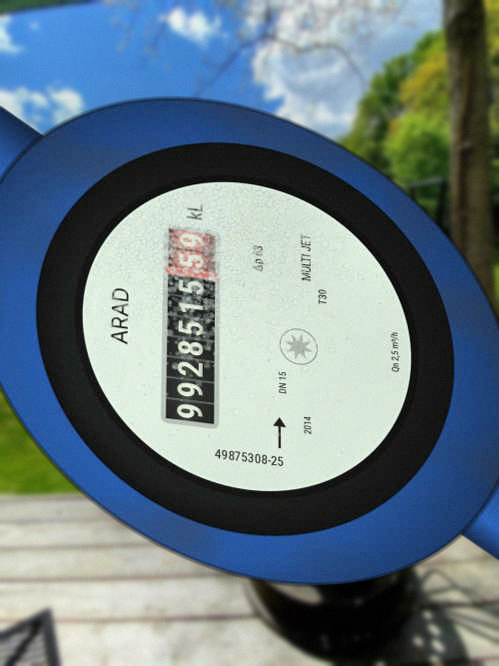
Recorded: 9928515.59 kL
